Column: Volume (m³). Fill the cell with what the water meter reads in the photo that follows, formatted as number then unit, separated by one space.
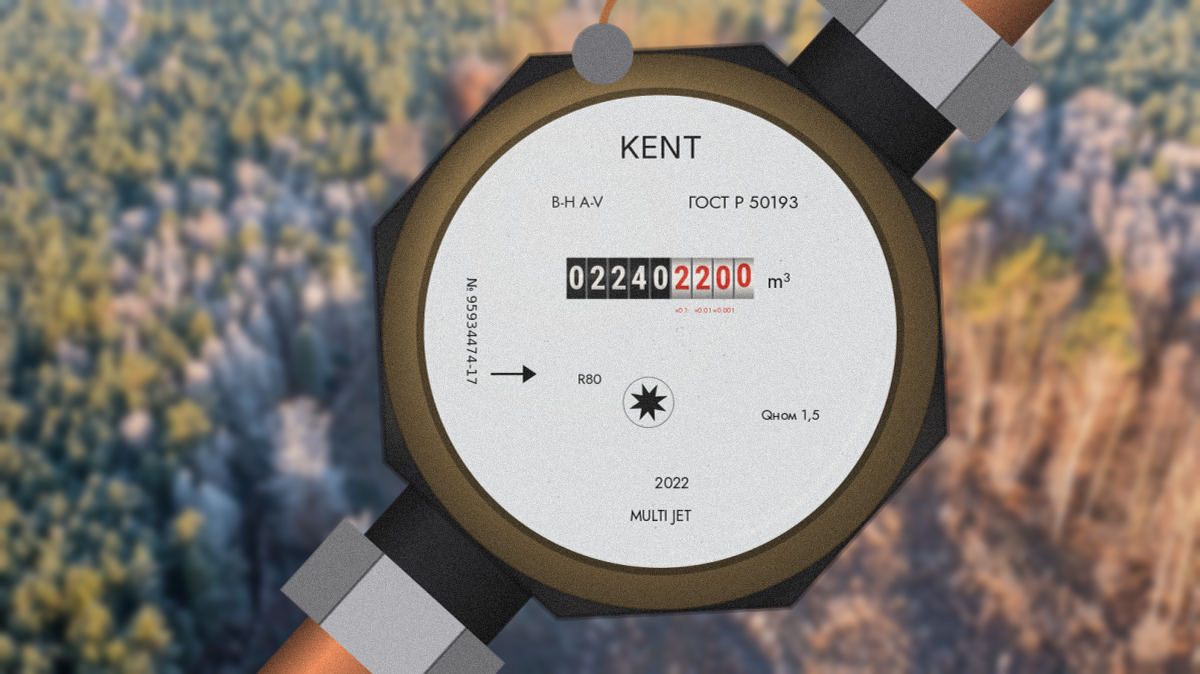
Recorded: 2240.2200 m³
